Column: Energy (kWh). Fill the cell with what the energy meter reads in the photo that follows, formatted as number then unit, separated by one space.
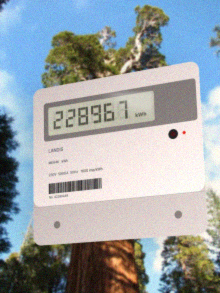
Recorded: 228967 kWh
